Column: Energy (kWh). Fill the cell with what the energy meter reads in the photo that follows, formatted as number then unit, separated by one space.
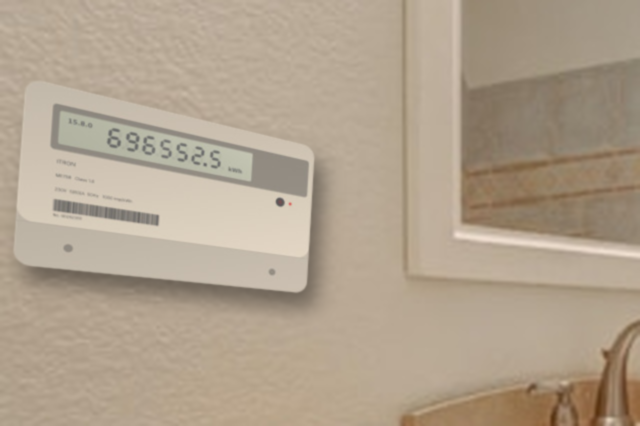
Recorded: 696552.5 kWh
